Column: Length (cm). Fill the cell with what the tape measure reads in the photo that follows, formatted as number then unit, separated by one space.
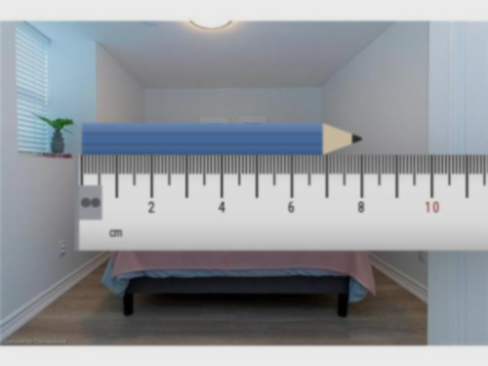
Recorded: 8 cm
